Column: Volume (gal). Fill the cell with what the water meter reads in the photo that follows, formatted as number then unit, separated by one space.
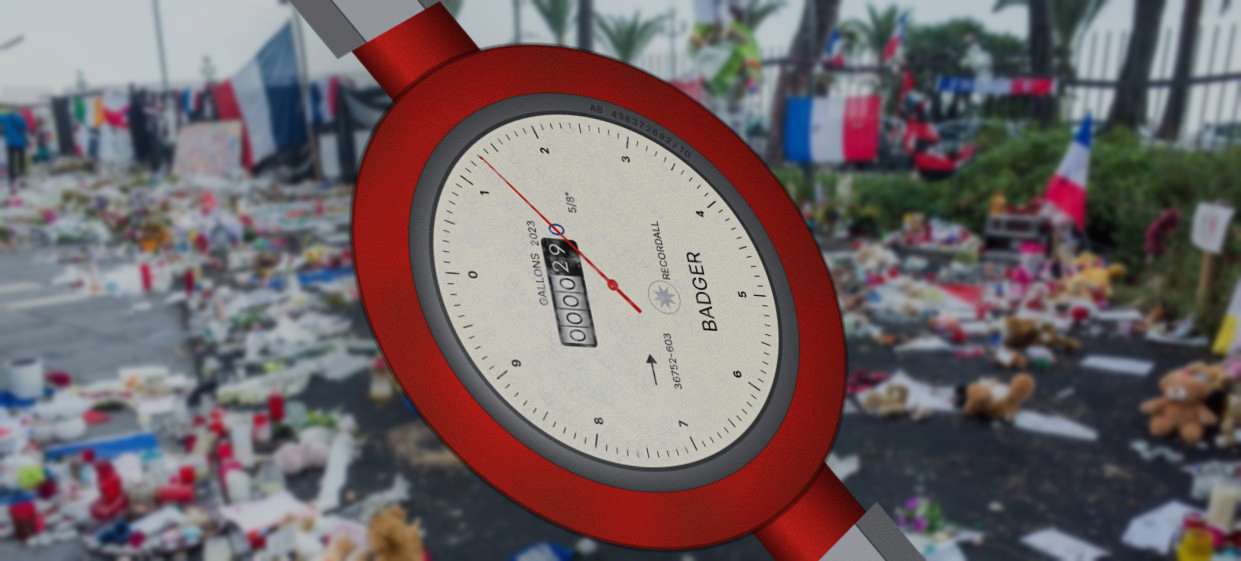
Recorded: 291.3 gal
